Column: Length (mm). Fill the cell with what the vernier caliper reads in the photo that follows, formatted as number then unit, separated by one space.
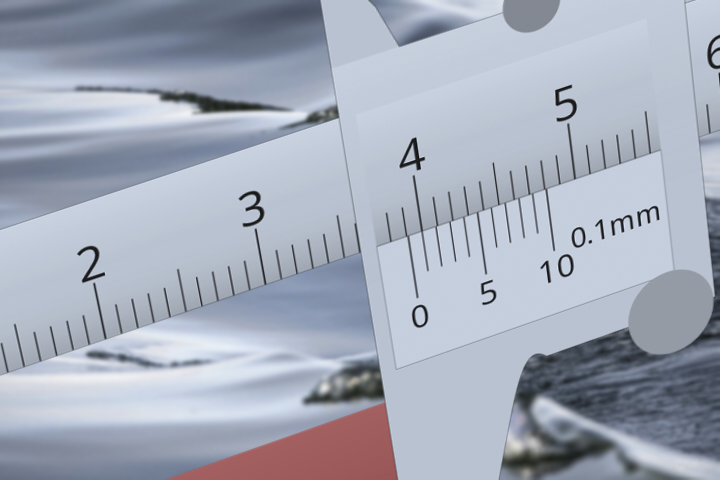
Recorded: 39.1 mm
